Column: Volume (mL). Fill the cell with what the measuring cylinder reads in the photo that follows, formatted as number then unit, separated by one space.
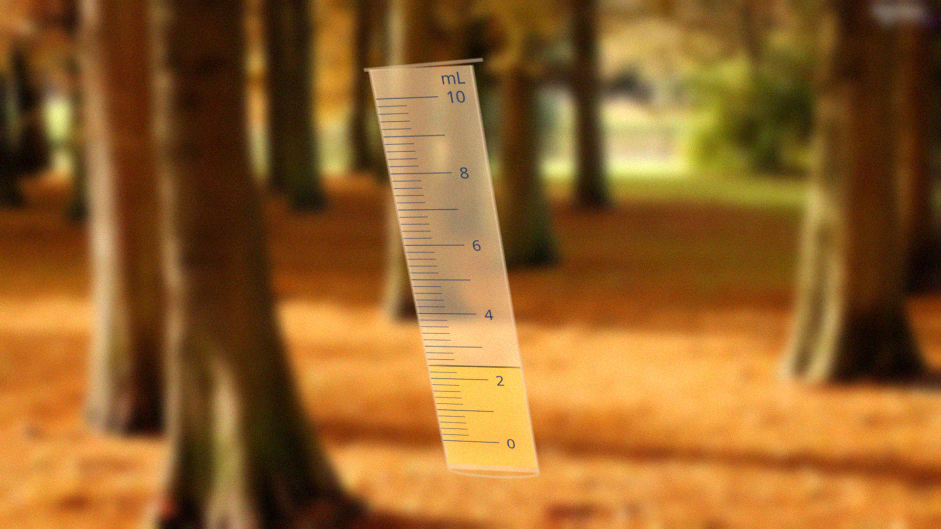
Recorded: 2.4 mL
